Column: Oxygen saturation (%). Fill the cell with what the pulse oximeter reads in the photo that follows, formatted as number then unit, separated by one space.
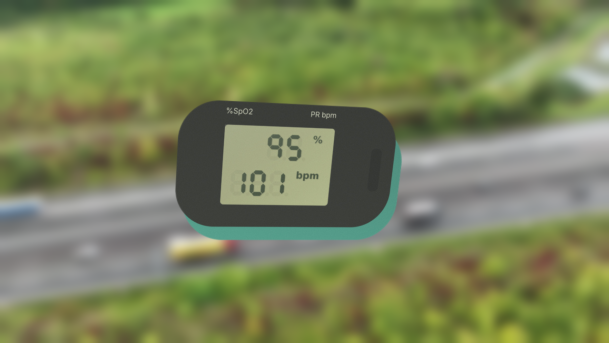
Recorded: 95 %
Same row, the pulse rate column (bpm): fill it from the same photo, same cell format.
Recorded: 101 bpm
